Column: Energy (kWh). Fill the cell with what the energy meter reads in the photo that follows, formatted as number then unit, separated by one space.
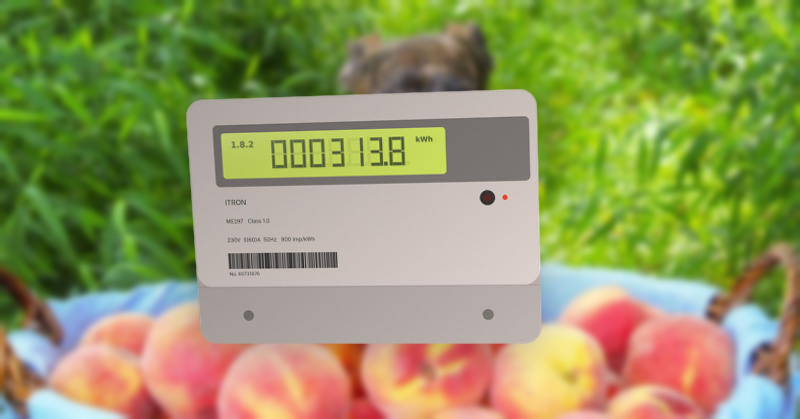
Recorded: 313.8 kWh
